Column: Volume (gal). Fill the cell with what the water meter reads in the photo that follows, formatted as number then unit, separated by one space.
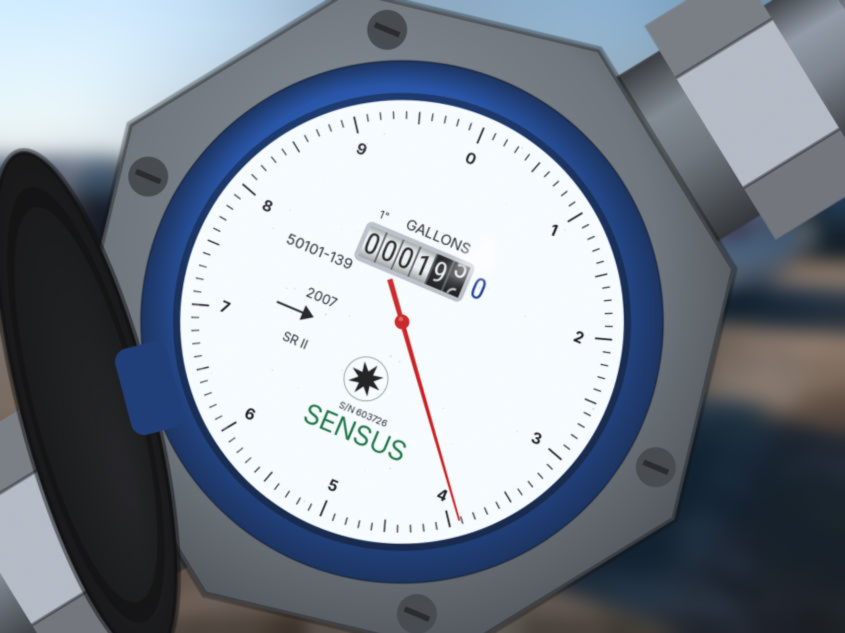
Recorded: 1953.9 gal
